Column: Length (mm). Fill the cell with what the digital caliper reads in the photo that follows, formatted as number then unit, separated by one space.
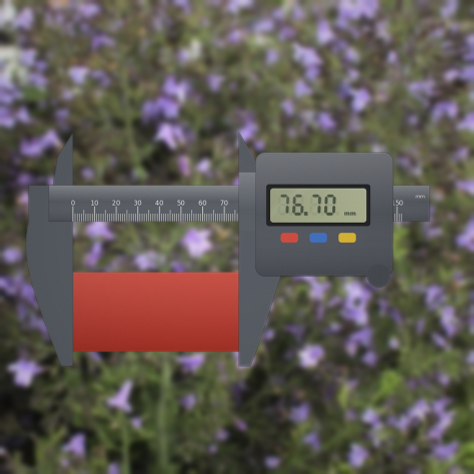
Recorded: 76.70 mm
